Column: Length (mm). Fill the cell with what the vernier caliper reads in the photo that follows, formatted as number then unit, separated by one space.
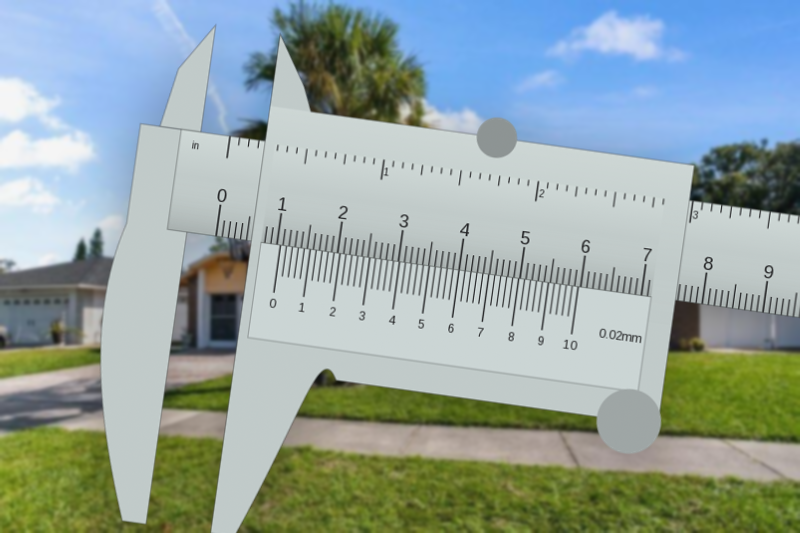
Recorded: 10.6 mm
